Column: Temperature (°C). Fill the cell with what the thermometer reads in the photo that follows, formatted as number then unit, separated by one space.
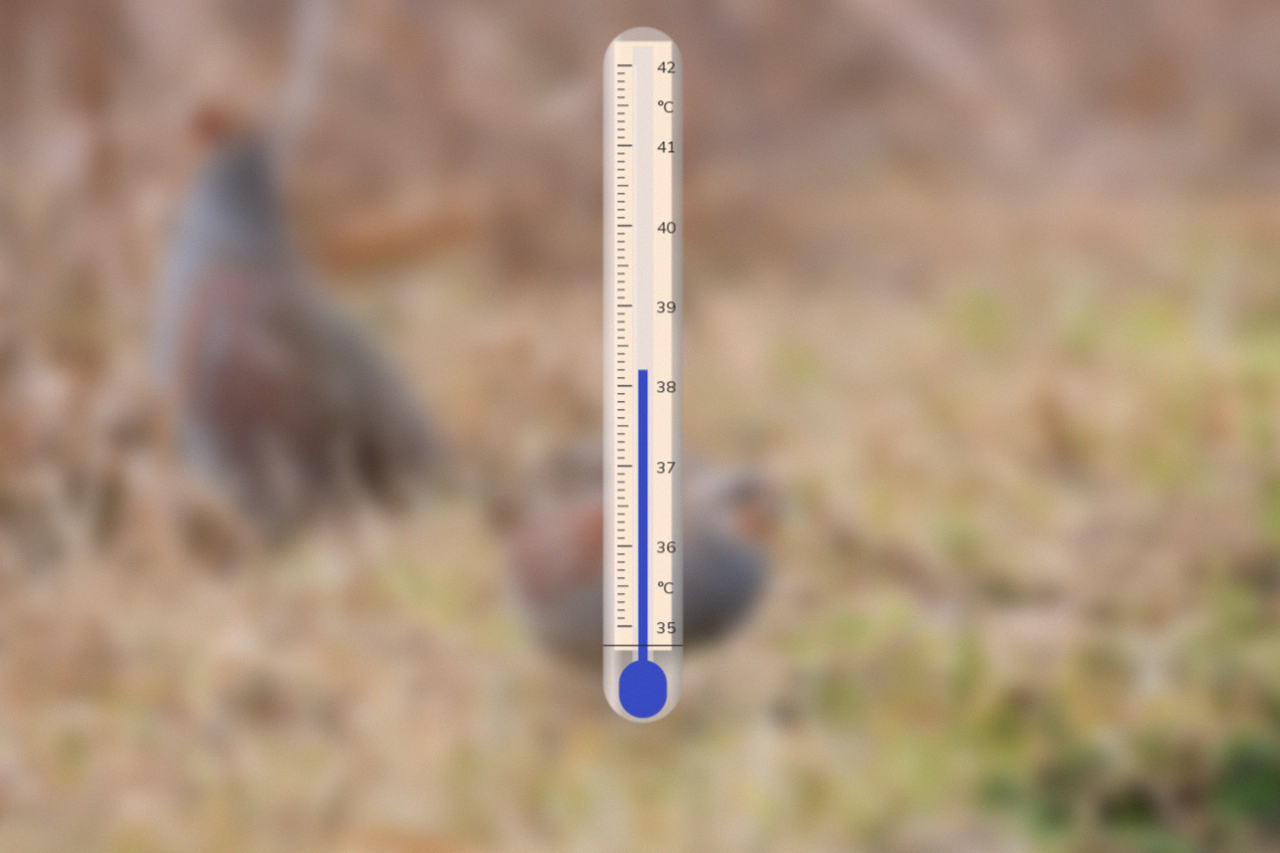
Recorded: 38.2 °C
